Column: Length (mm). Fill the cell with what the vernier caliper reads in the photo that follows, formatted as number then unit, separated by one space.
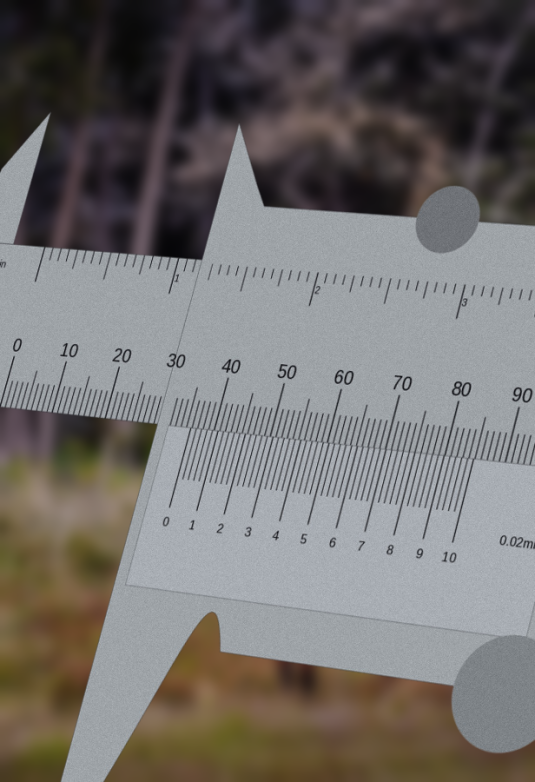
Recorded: 35.8 mm
